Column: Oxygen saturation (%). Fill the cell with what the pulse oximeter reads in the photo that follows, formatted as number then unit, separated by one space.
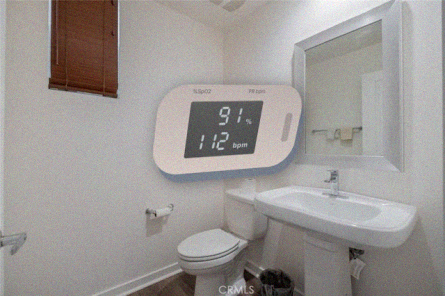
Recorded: 91 %
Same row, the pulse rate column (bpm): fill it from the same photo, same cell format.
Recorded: 112 bpm
